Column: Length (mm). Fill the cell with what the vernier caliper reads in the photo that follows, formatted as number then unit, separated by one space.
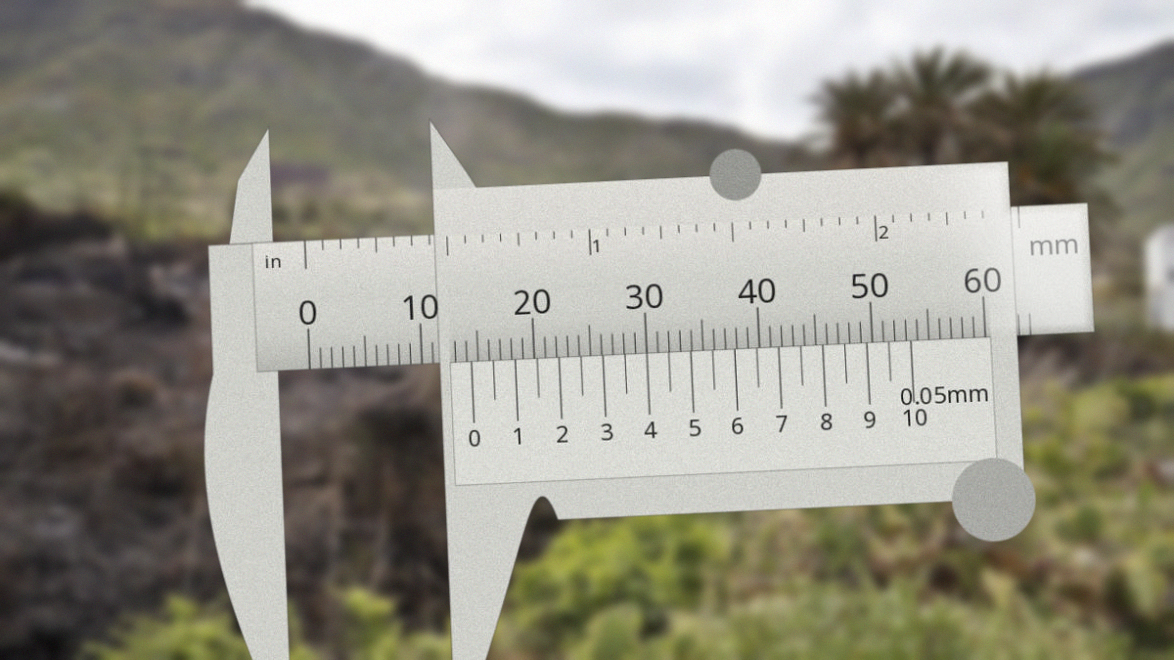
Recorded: 14.4 mm
